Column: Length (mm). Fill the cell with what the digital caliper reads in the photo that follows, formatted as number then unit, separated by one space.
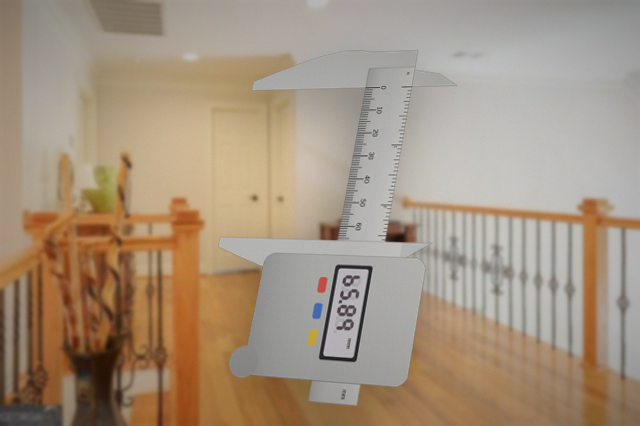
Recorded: 65.89 mm
